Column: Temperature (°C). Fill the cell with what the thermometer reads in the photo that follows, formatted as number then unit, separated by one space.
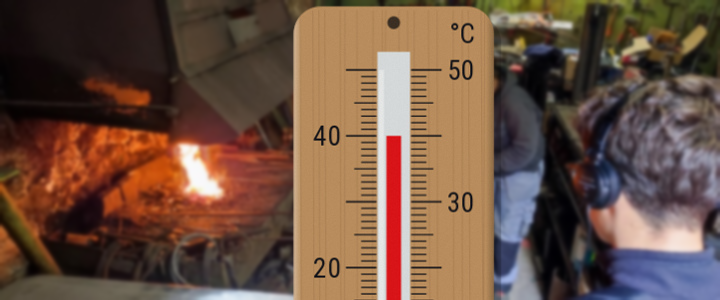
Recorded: 40 °C
